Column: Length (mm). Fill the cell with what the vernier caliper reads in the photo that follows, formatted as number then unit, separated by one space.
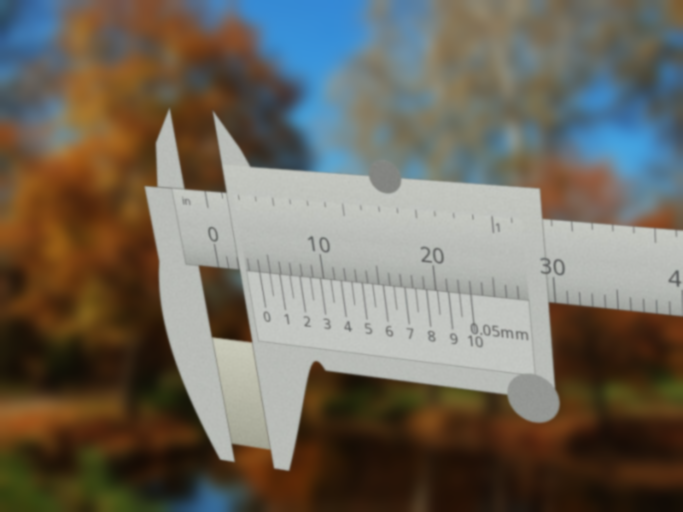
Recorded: 4.0 mm
